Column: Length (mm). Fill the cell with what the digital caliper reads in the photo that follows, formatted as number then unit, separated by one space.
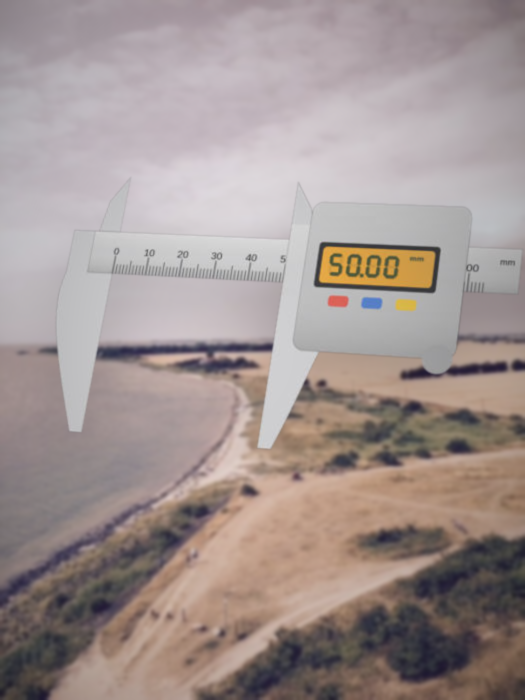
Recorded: 50.00 mm
